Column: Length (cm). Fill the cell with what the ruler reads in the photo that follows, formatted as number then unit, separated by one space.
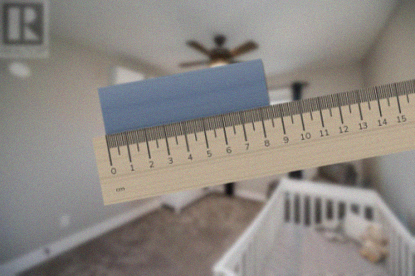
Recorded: 8.5 cm
